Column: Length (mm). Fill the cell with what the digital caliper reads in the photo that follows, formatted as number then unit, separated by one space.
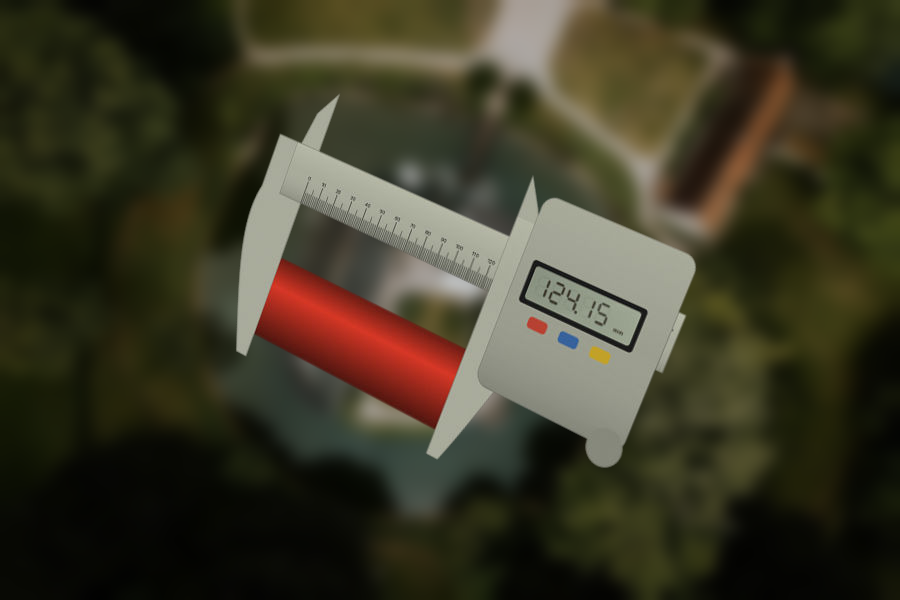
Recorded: 124.15 mm
